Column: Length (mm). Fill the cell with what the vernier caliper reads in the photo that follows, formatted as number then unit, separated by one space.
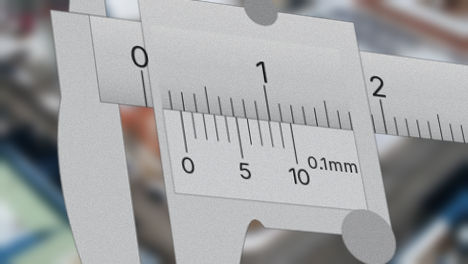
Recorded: 2.7 mm
